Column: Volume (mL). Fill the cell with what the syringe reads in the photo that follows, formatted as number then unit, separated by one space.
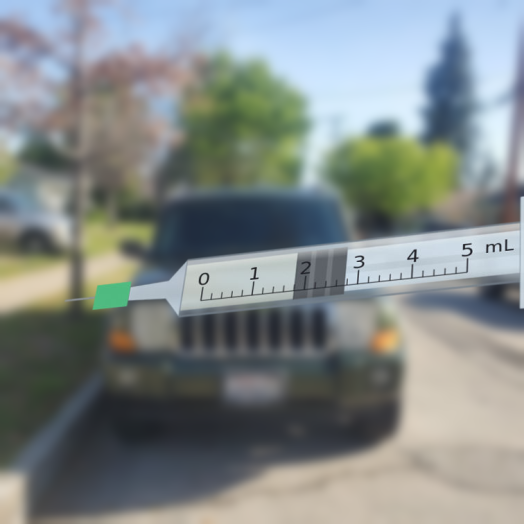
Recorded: 1.8 mL
